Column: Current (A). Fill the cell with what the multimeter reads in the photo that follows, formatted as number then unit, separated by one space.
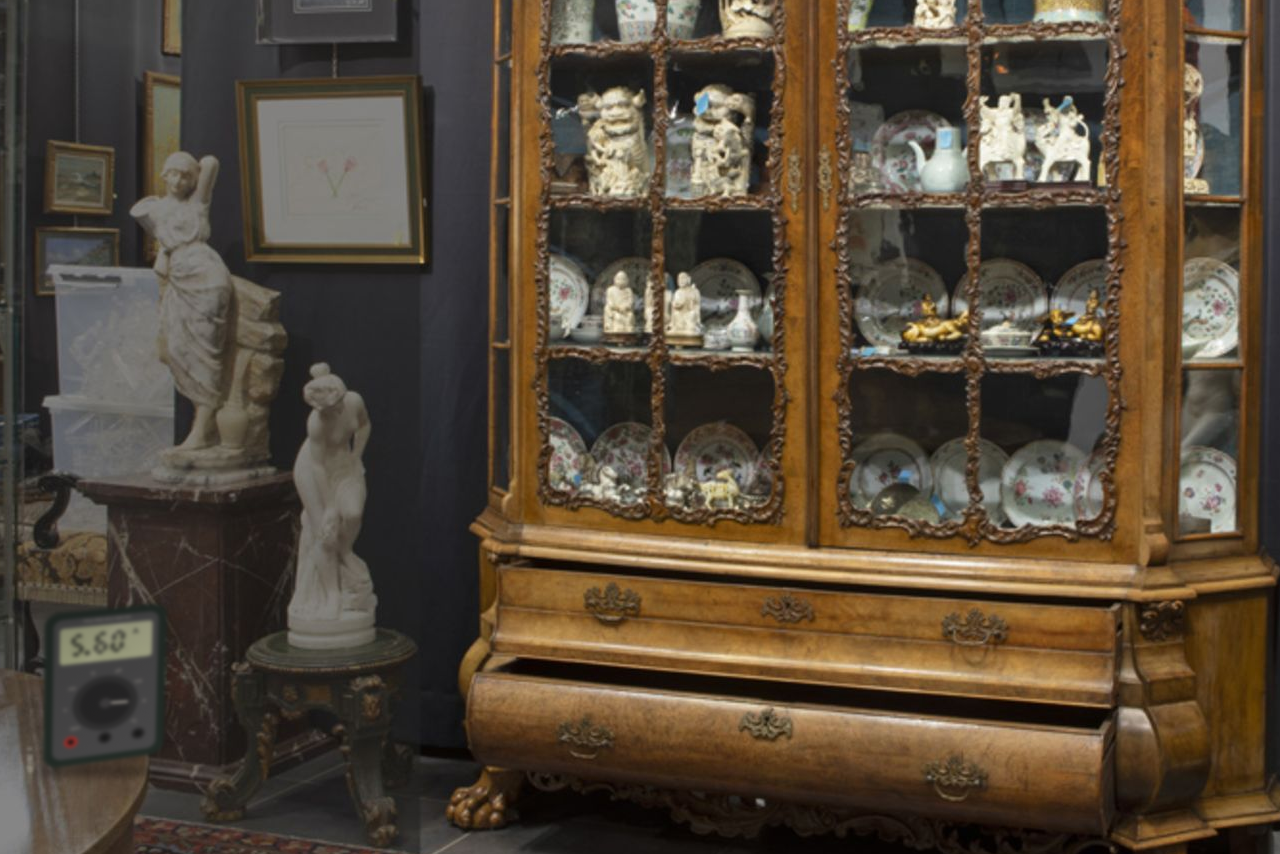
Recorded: 5.60 A
